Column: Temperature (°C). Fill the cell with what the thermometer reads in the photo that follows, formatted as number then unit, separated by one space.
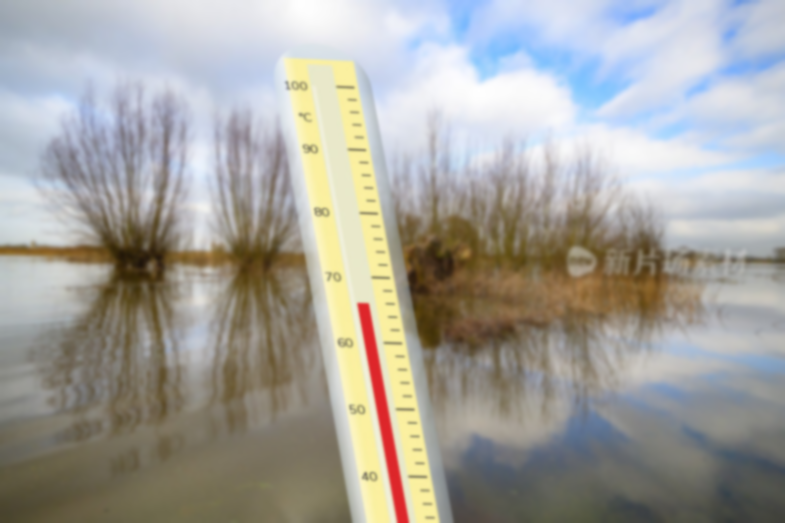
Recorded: 66 °C
